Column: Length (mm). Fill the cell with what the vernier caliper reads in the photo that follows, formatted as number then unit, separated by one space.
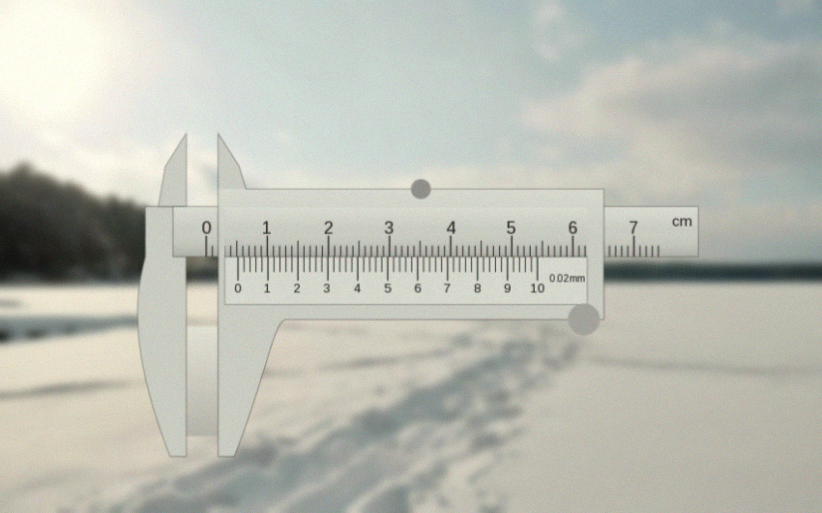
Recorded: 5.2 mm
